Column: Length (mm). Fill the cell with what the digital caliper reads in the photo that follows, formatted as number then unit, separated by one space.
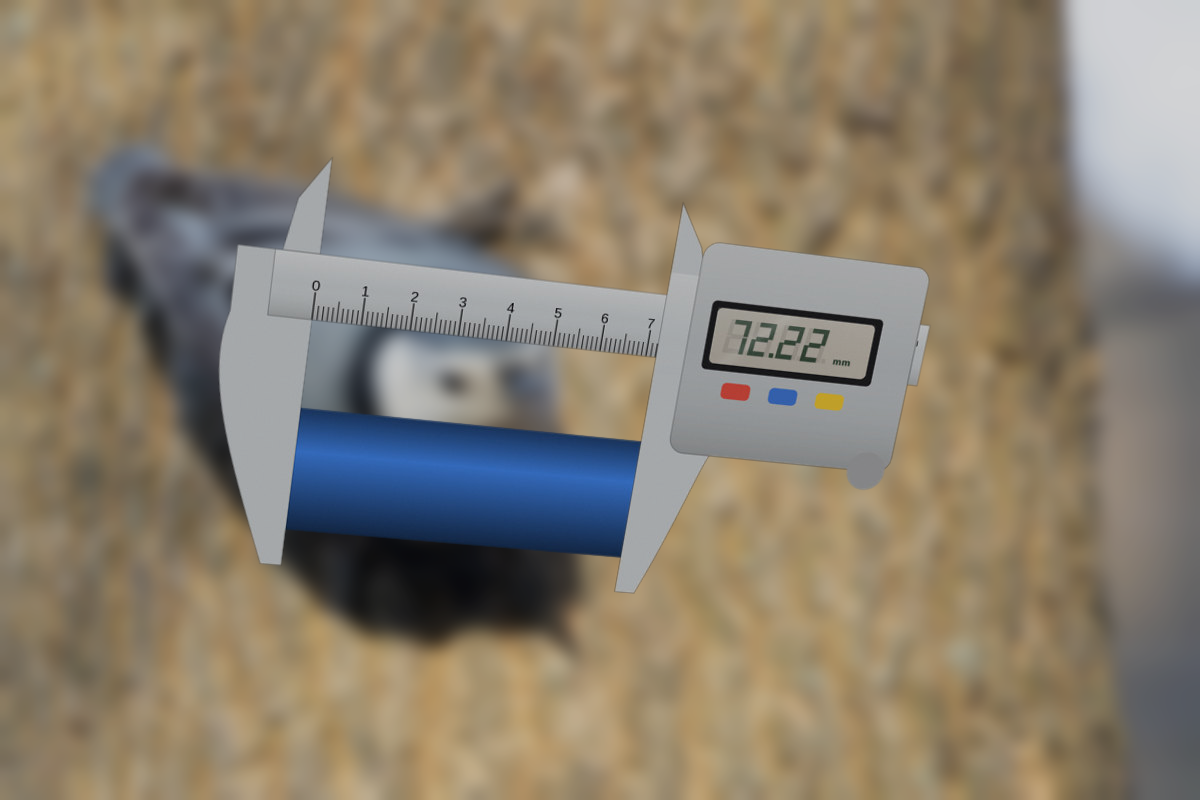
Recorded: 72.22 mm
